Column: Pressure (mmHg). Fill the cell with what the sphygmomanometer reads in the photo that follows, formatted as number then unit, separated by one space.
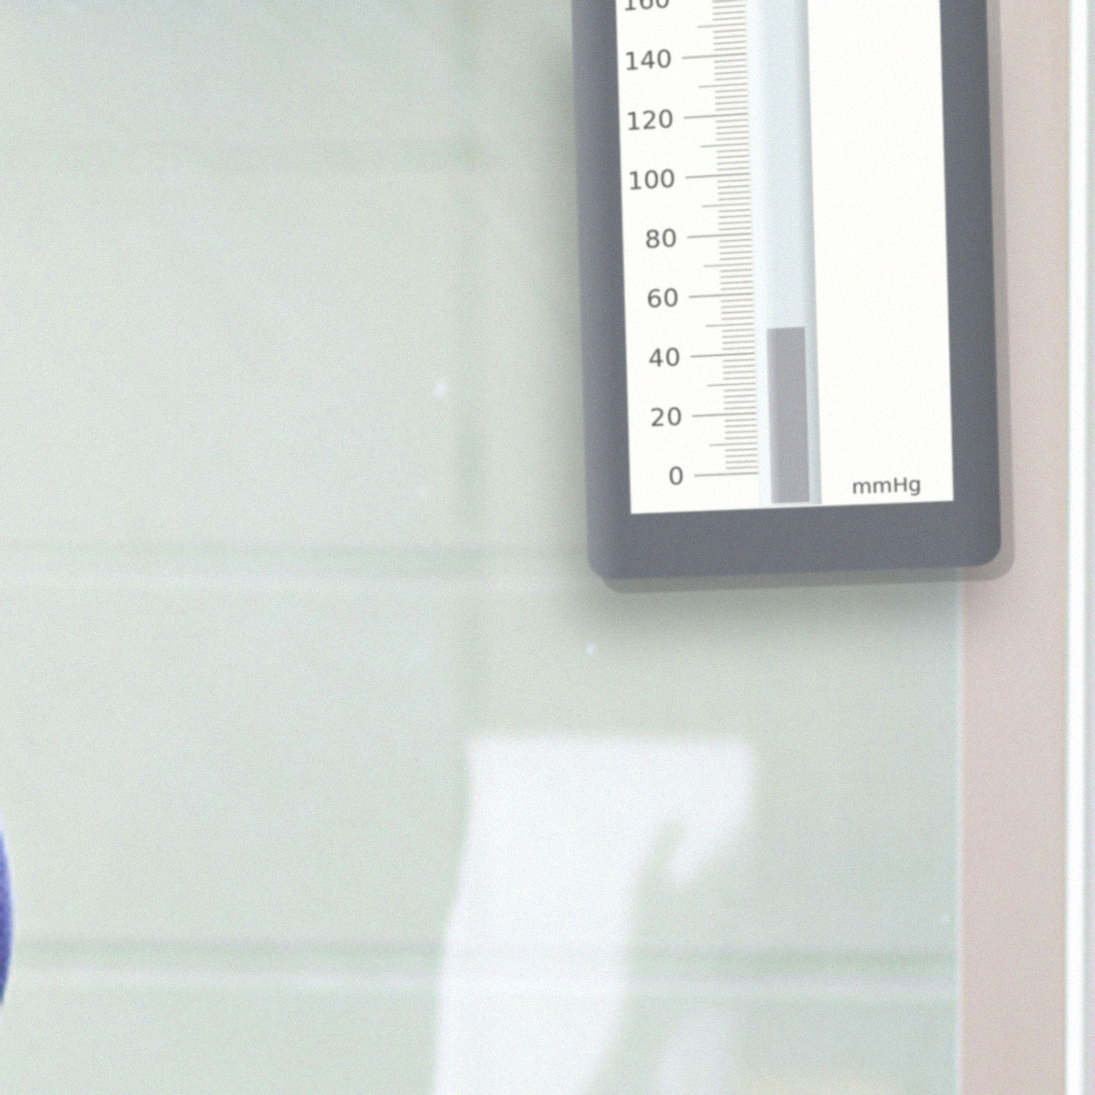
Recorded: 48 mmHg
